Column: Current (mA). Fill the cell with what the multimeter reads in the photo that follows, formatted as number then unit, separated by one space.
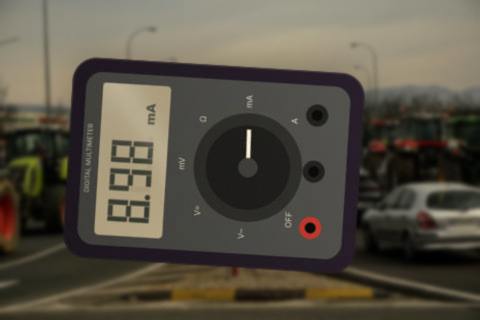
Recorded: 8.98 mA
